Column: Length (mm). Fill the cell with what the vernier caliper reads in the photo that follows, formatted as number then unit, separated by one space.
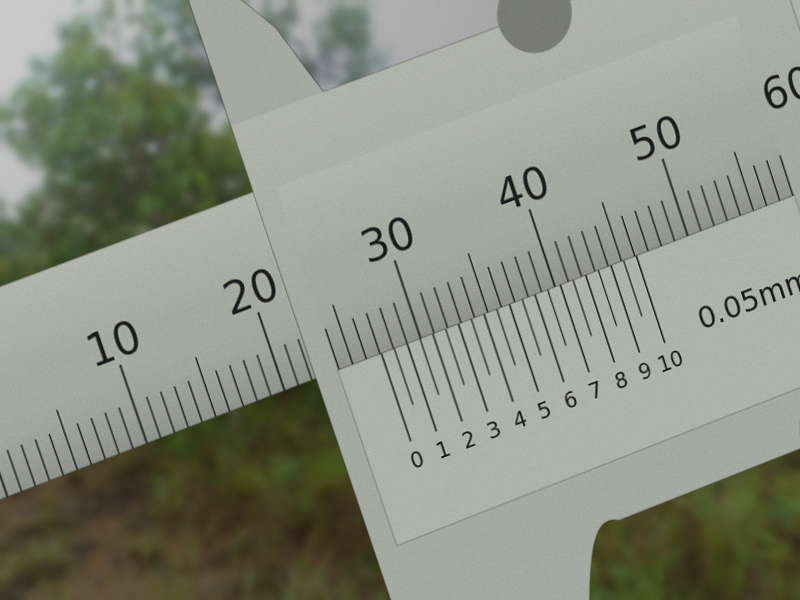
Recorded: 27.1 mm
